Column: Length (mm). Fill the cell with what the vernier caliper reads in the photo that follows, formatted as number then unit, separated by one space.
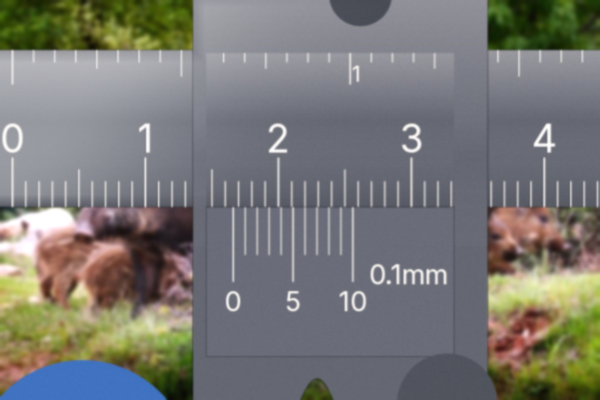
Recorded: 16.6 mm
